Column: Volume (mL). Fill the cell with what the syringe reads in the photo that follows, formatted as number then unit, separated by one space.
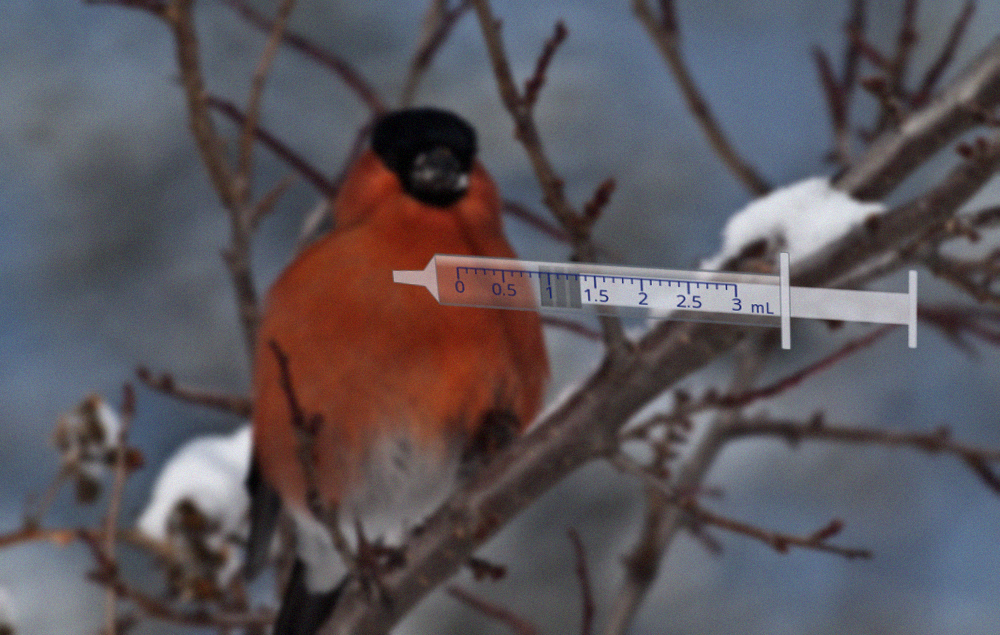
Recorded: 0.9 mL
